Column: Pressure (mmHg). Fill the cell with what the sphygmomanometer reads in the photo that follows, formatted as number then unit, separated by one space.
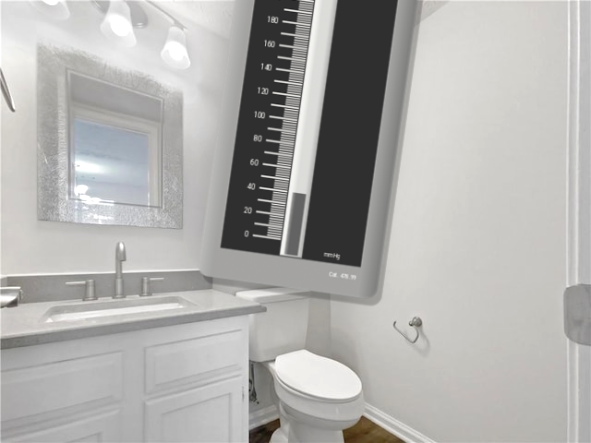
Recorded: 40 mmHg
